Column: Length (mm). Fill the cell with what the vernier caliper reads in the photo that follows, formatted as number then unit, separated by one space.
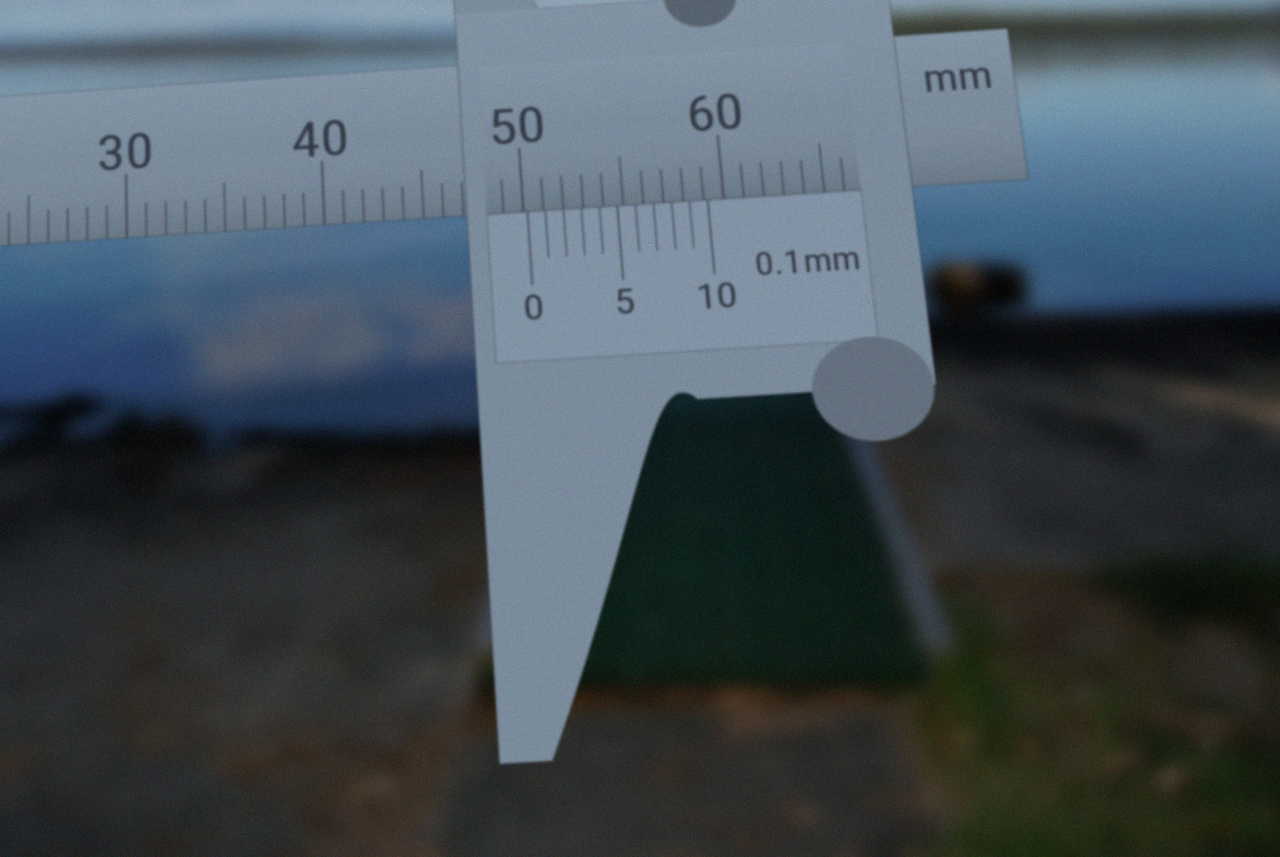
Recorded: 50.2 mm
